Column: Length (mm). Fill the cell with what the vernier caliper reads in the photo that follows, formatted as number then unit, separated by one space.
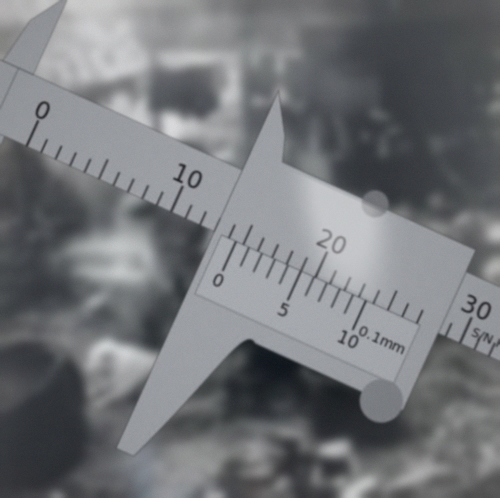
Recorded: 14.5 mm
